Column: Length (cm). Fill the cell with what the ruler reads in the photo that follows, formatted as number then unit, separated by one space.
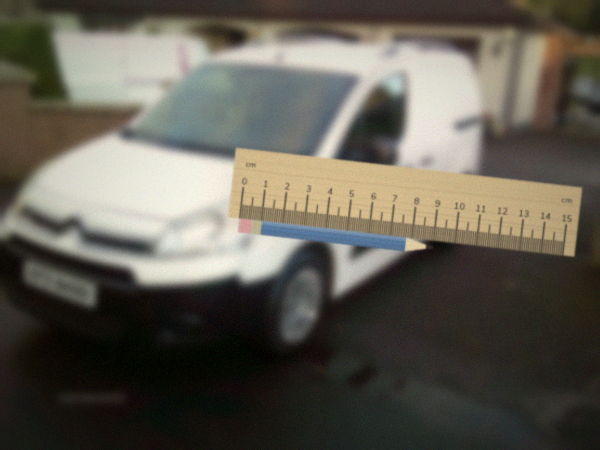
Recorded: 9 cm
